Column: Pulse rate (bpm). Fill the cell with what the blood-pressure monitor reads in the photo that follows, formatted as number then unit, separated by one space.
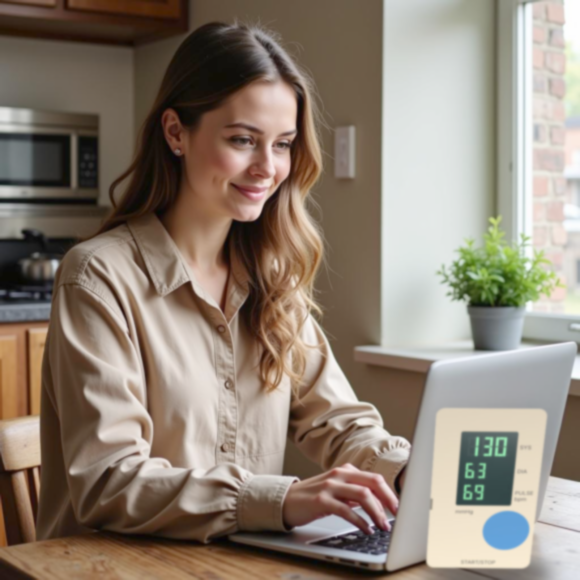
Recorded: 69 bpm
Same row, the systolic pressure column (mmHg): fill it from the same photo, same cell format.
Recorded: 130 mmHg
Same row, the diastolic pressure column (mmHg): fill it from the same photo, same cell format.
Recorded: 63 mmHg
